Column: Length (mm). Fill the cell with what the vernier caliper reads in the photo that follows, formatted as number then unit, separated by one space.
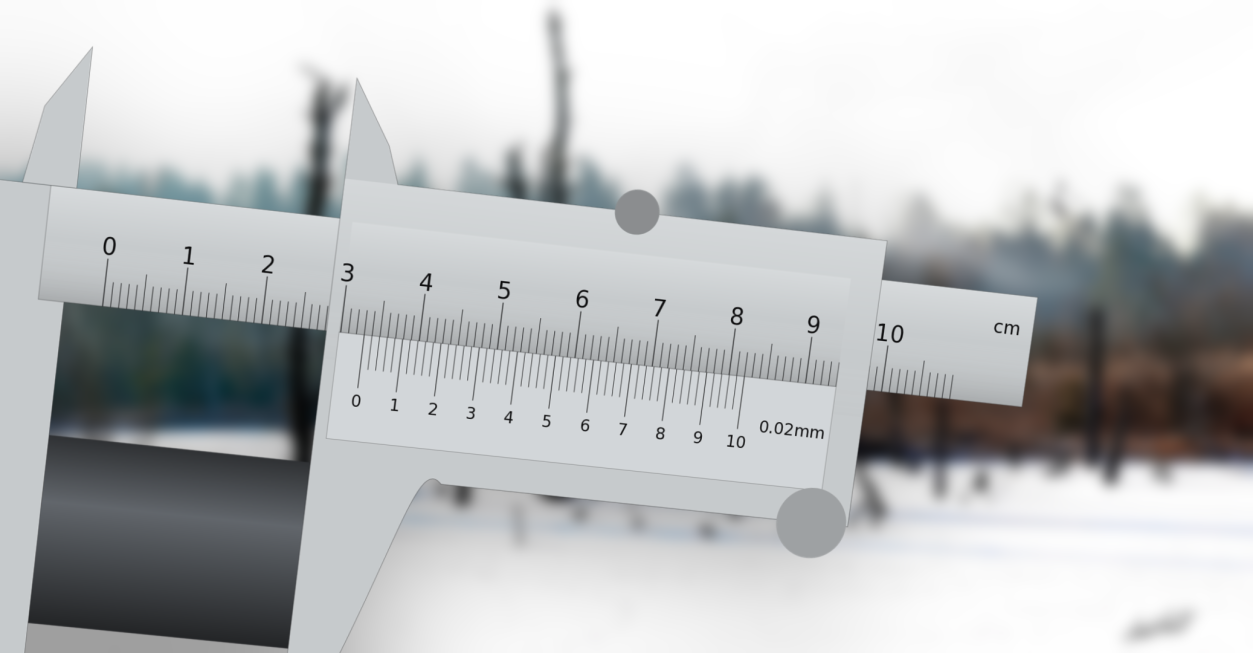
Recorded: 33.0 mm
